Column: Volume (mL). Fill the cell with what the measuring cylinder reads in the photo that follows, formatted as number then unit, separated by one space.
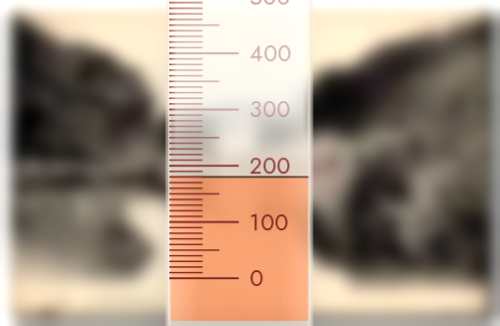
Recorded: 180 mL
